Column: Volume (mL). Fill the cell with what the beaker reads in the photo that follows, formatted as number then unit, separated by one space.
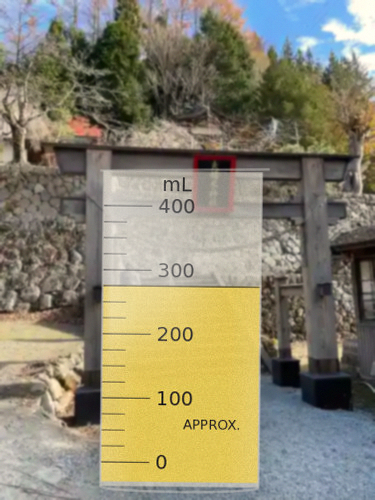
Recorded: 275 mL
